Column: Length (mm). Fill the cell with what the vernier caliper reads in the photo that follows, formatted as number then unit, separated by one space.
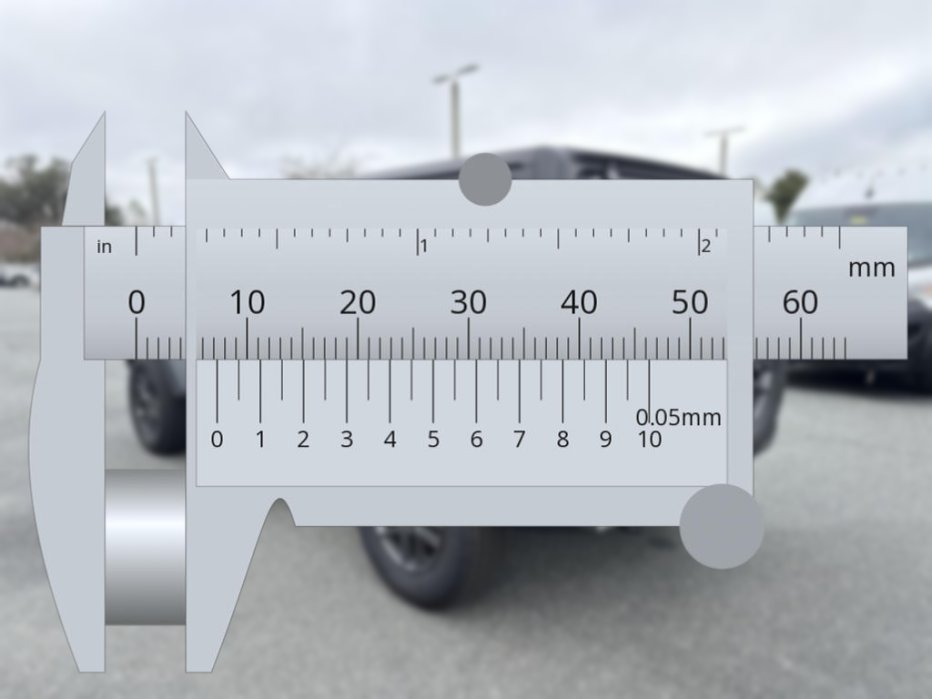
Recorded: 7.3 mm
